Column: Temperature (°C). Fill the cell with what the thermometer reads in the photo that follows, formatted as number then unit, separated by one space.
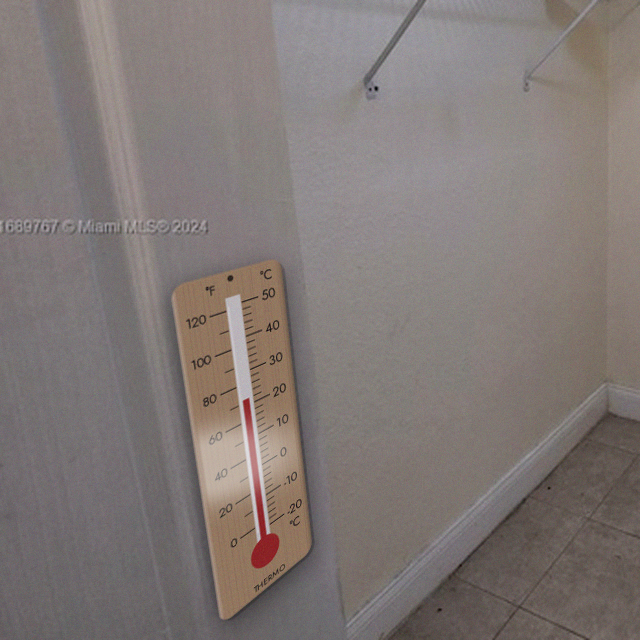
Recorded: 22 °C
